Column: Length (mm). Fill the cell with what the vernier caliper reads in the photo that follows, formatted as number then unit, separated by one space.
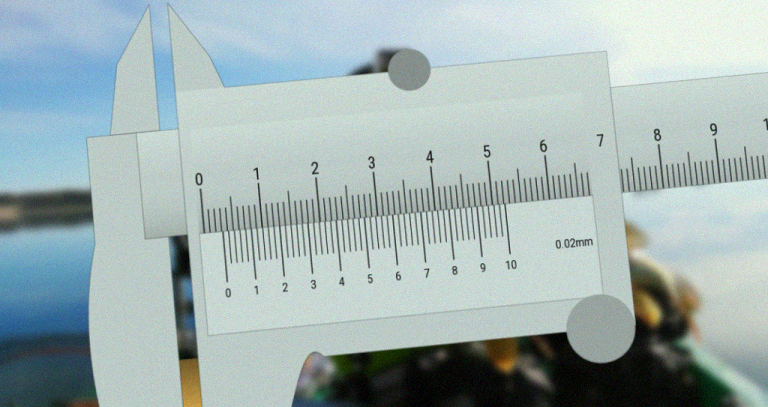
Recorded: 3.2 mm
